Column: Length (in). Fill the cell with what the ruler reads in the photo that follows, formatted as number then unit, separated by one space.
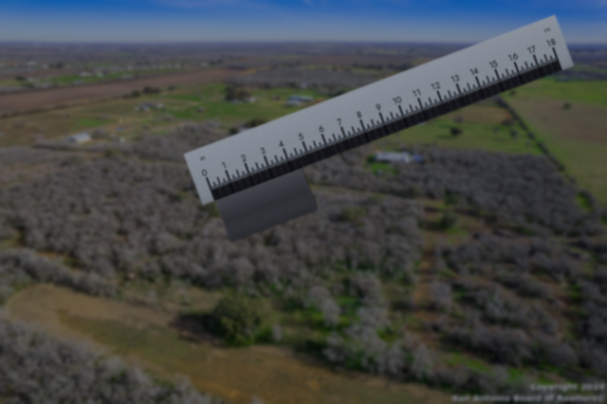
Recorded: 4.5 in
